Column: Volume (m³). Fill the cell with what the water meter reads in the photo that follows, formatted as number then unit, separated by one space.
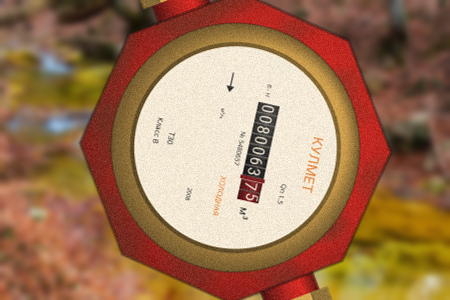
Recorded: 80063.75 m³
